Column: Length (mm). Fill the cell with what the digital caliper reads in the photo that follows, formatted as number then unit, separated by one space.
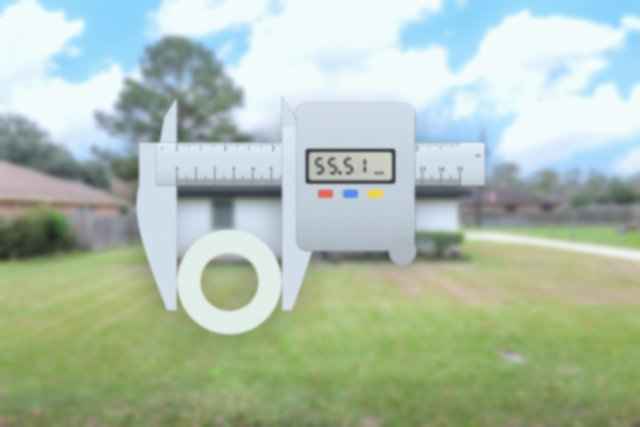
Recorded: 55.51 mm
